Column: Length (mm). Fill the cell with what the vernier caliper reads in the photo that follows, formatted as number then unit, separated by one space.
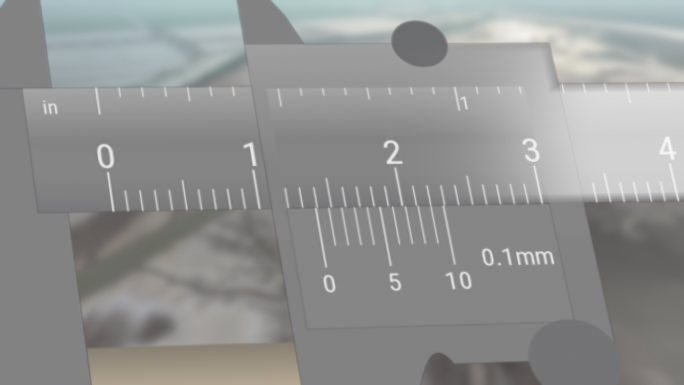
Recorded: 13.9 mm
